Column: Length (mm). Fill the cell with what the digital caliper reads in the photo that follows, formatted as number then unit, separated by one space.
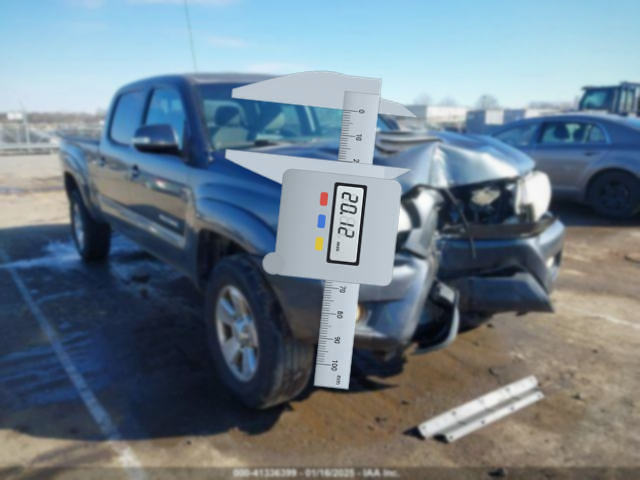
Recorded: 20.12 mm
